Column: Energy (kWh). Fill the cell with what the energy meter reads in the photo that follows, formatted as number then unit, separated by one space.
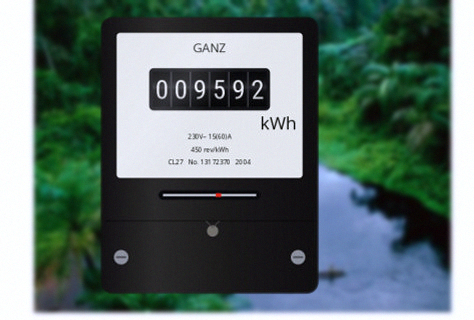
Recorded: 9592 kWh
